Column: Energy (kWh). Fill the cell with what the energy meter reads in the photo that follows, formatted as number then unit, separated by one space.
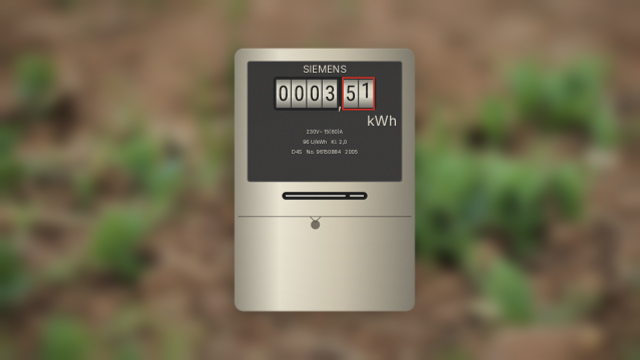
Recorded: 3.51 kWh
